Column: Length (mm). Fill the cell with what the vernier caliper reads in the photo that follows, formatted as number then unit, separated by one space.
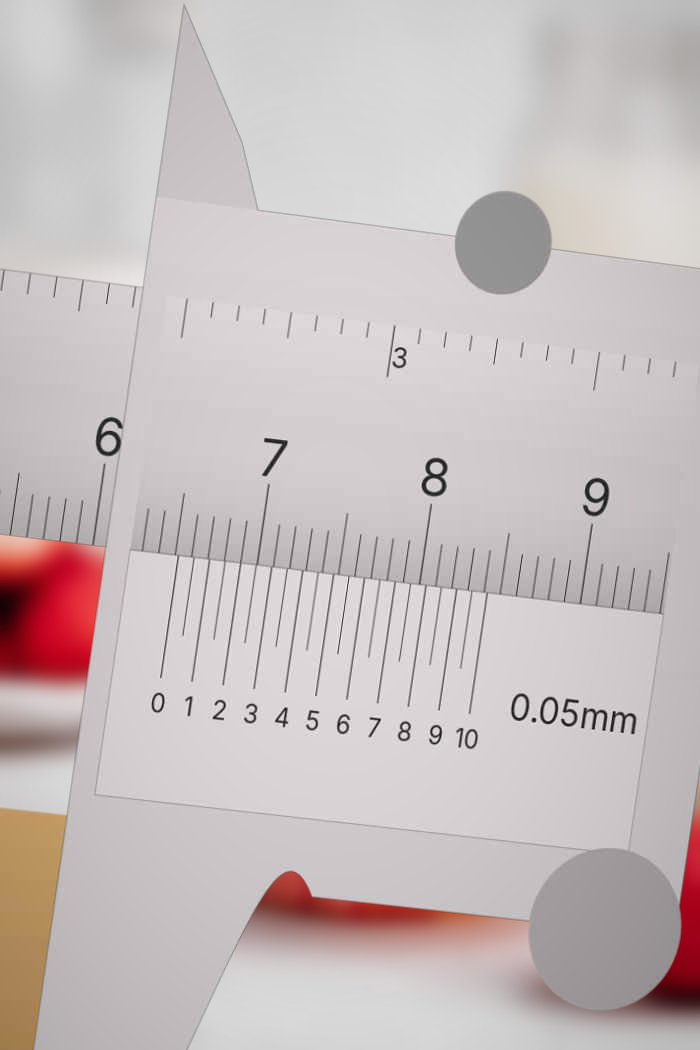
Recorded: 65.2 mm
